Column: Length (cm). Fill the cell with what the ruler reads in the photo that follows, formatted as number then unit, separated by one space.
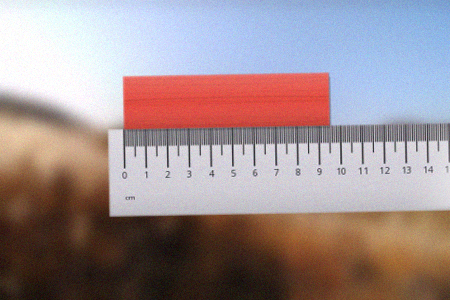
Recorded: 9.5 cm
